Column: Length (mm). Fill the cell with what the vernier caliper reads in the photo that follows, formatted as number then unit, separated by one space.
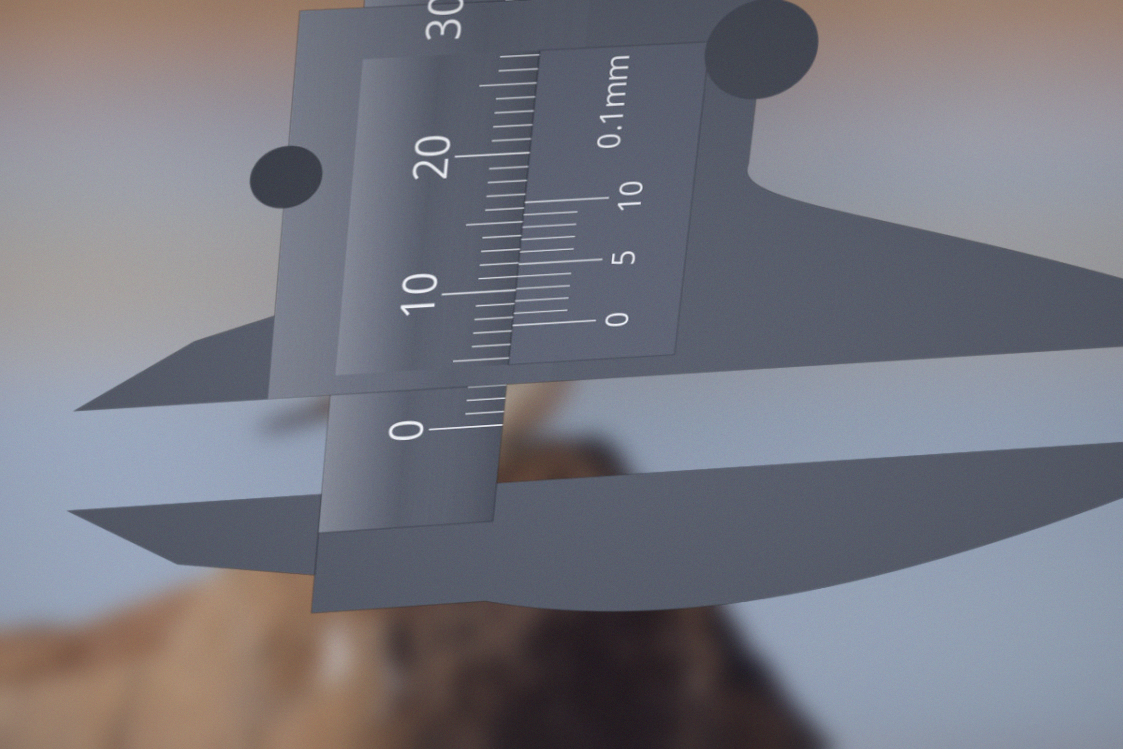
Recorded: 7.4 mm
